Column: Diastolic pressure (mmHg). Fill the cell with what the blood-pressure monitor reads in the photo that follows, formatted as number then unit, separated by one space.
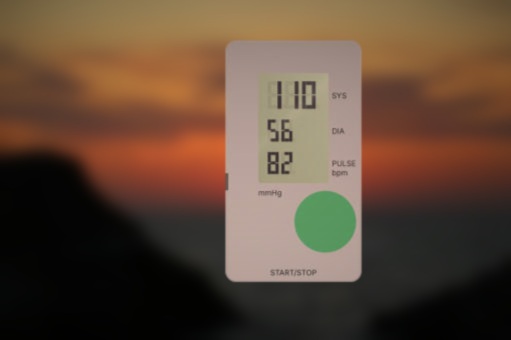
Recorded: 56 mmHg
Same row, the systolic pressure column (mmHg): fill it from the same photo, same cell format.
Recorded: 110 mmHg
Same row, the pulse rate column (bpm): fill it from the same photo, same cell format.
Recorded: 82 bpm
